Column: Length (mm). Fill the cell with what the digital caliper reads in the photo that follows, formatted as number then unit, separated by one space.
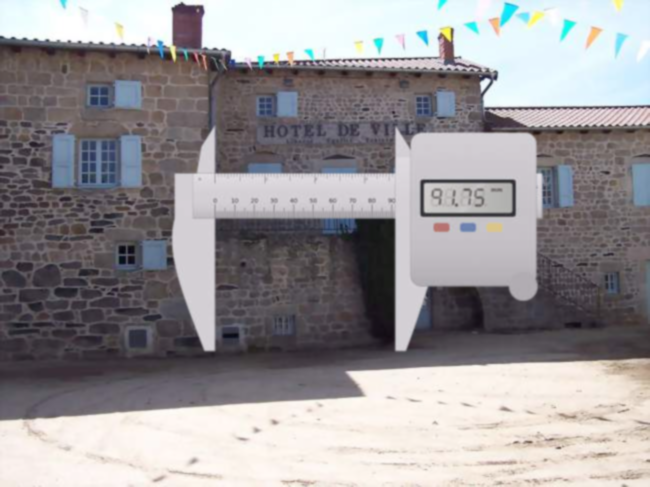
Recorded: 91.75 mm
